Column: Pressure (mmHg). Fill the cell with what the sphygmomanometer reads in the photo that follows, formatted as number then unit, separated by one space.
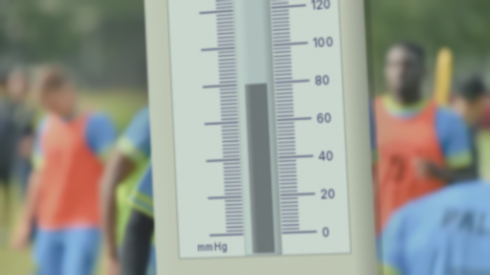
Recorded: 80 mmHg
